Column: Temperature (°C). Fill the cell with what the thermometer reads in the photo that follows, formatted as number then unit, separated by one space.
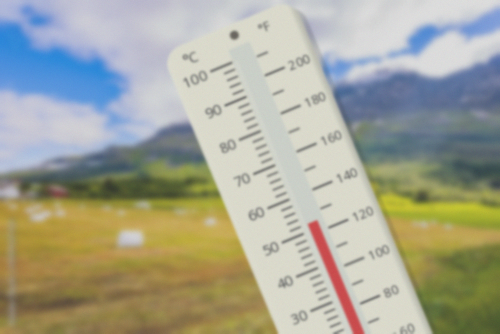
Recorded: 52 °C
